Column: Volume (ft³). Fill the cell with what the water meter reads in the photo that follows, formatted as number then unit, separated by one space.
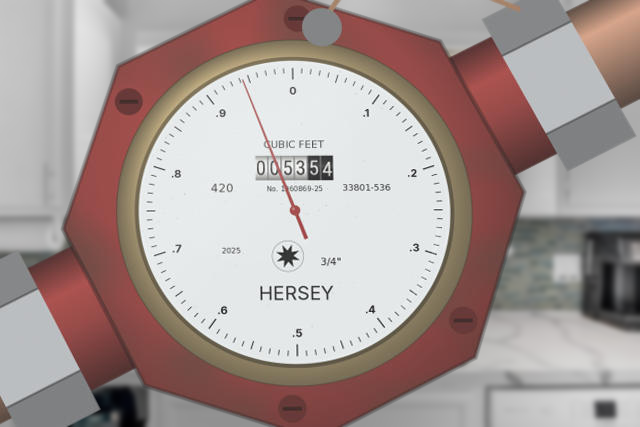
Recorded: 5353.94 ft³
